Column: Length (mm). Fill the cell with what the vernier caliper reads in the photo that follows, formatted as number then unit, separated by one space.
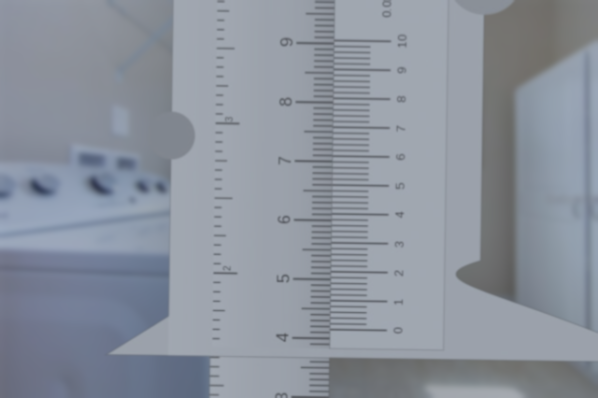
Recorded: 41.5 mm
